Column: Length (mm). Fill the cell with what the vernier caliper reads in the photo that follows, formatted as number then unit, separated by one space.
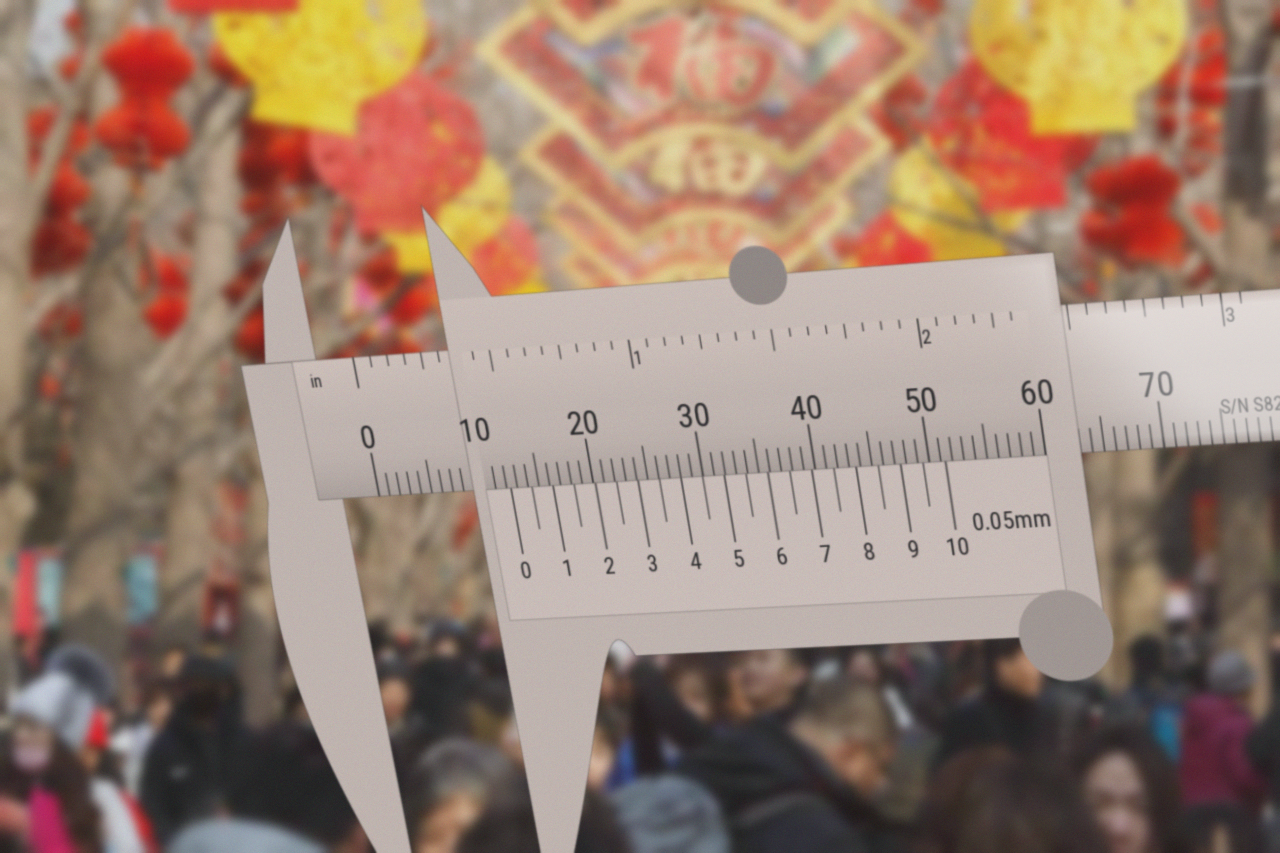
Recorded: 12.4 mm
